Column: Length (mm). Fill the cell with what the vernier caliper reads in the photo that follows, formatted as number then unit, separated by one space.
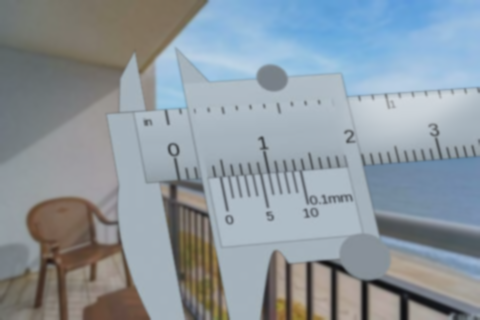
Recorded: 4.6 mm
